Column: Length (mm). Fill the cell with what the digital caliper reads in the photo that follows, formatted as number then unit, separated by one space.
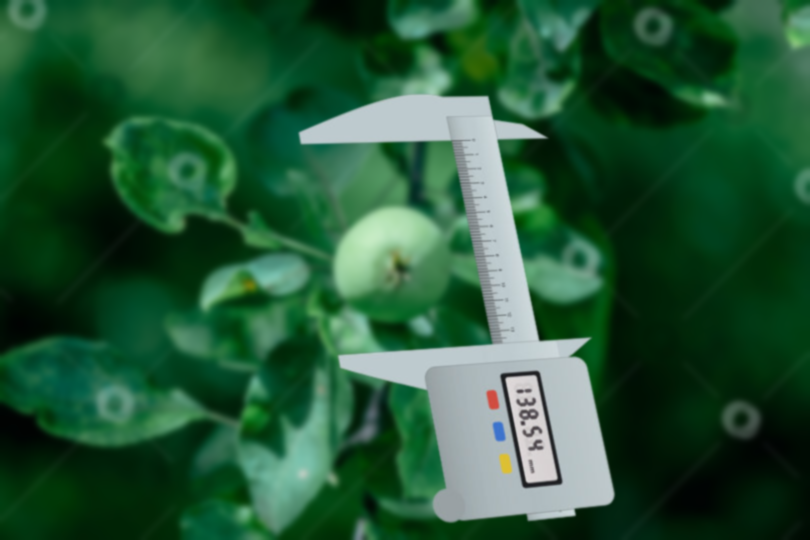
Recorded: 138.54 mm
